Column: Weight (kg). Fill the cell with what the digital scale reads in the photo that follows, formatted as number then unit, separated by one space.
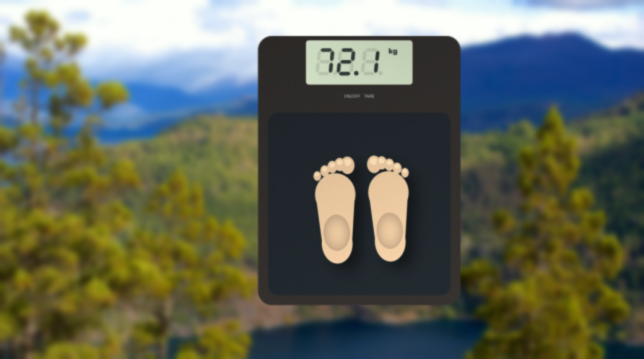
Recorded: 72.1 kg
